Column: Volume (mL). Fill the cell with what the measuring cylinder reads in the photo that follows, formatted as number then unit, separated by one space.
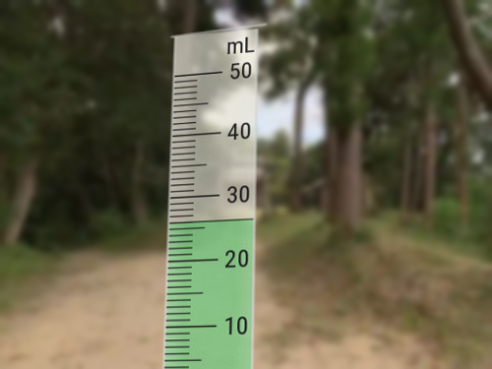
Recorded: 26 mL
